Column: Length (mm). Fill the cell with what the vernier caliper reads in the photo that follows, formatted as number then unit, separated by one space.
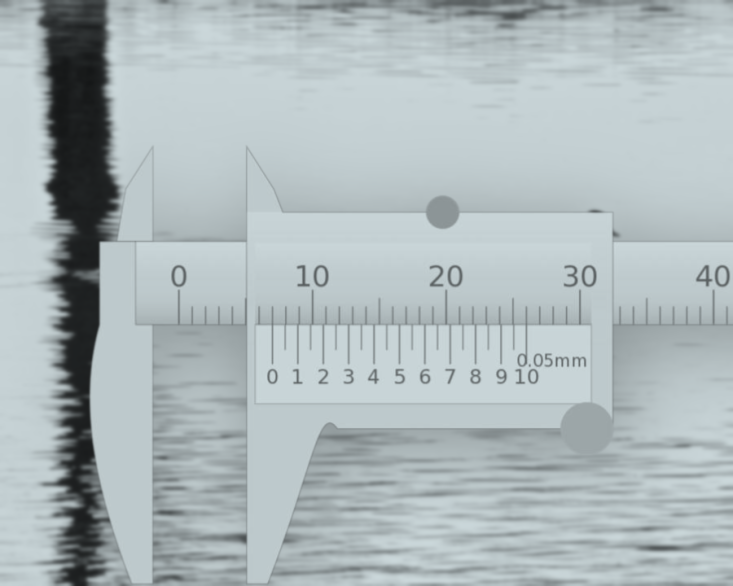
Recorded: 7.0 mm
